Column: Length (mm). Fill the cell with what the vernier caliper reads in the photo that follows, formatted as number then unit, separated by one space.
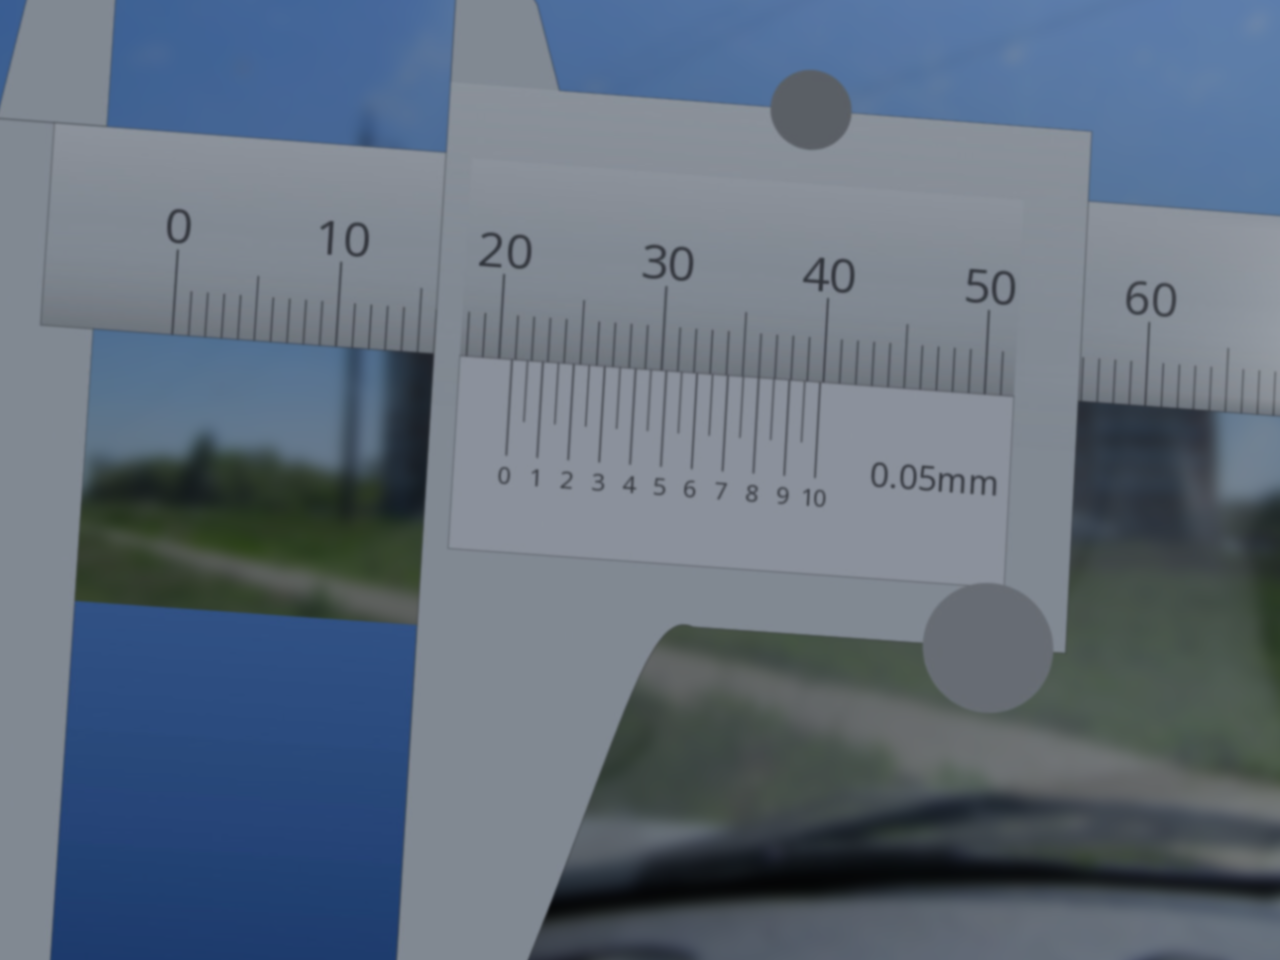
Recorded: 20.8 mm
